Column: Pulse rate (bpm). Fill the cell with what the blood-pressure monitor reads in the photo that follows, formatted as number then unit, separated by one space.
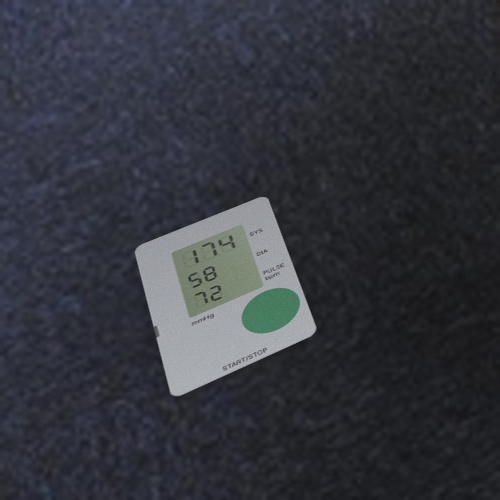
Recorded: 72 bpm
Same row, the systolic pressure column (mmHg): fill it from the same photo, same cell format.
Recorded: 174 mmHg
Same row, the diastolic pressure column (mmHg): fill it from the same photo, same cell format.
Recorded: 58 mmHg
